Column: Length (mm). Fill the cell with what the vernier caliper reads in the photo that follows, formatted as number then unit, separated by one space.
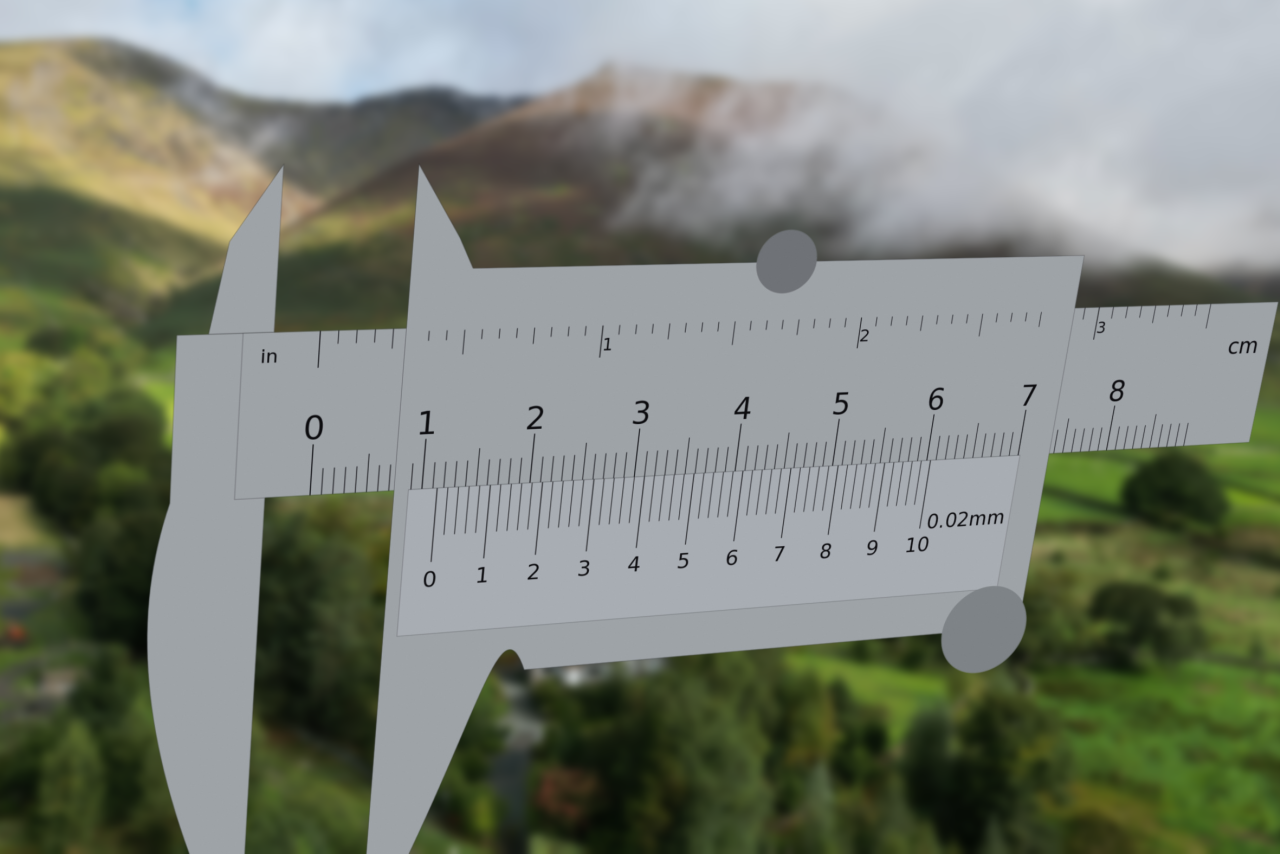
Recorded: 11.4 mm
